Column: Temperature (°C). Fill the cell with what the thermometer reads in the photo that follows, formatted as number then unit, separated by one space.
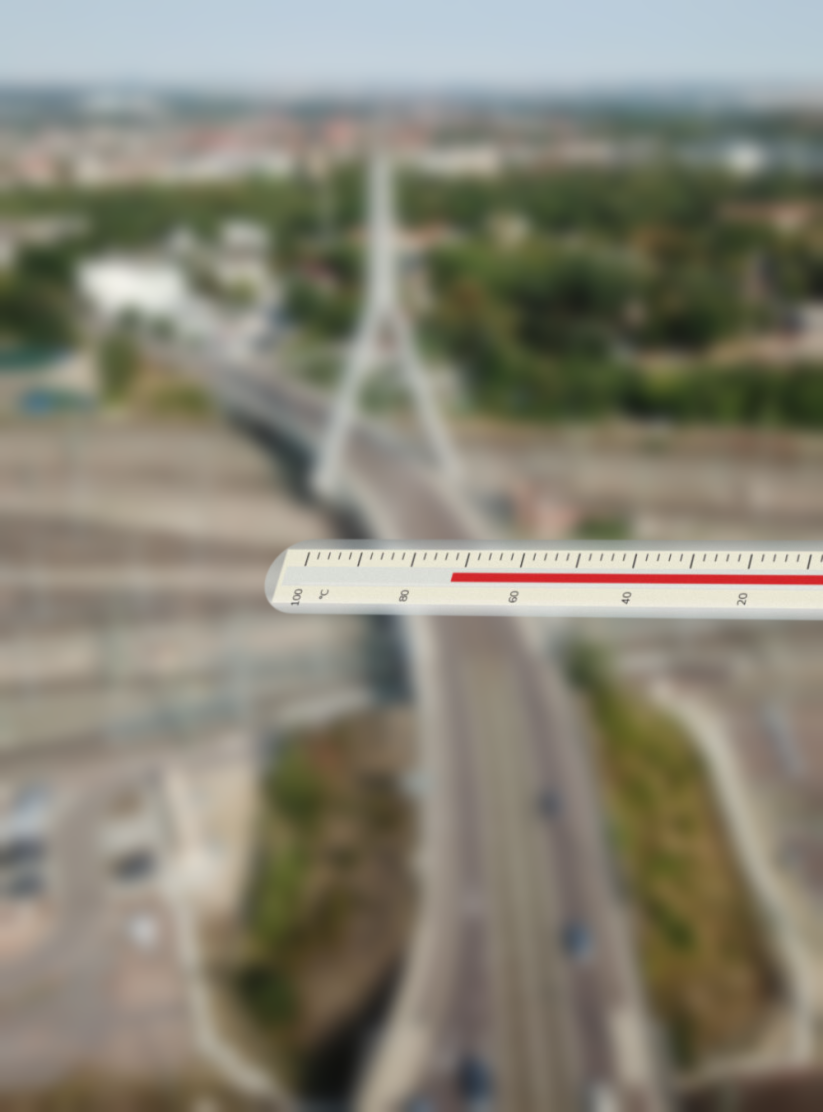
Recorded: 72 °C
